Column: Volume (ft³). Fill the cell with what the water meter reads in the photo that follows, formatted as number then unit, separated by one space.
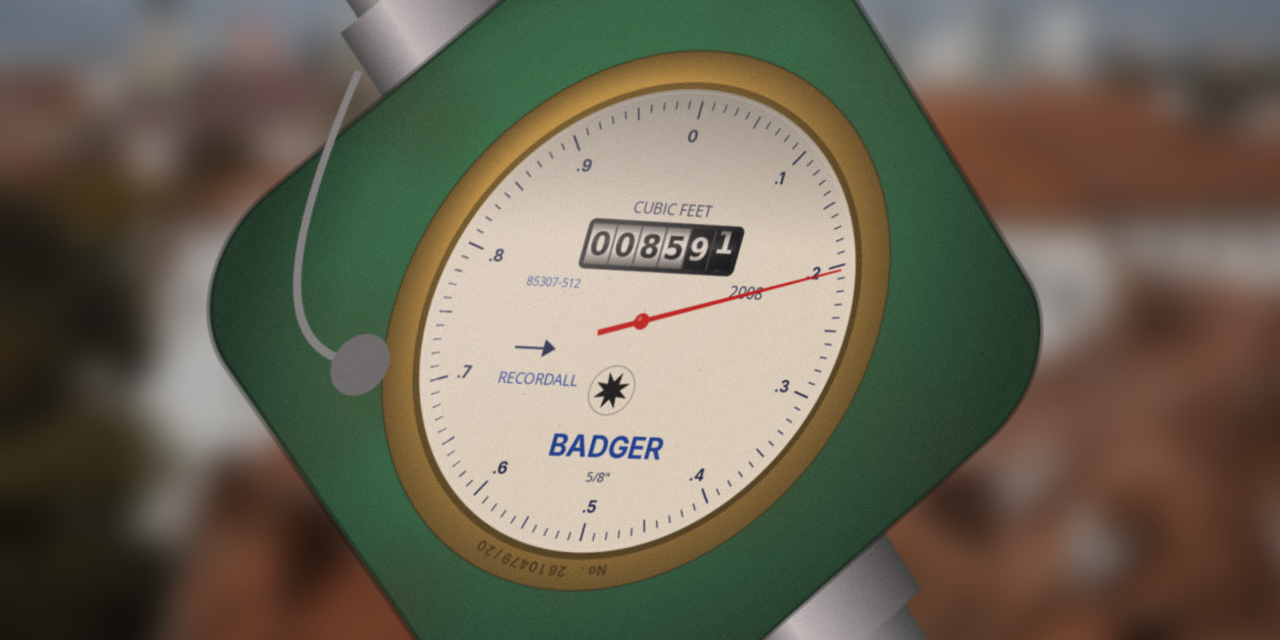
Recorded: 8591.20 ft³
